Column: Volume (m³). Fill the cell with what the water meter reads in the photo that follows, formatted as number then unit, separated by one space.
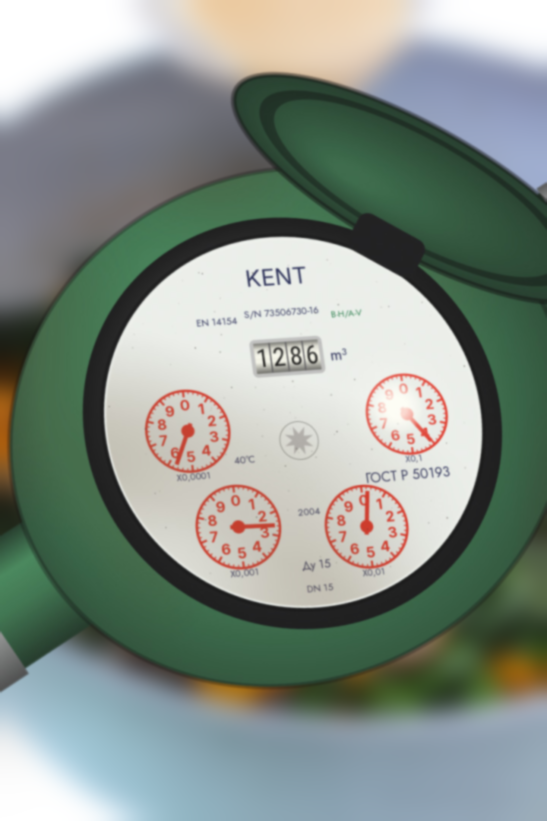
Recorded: 1286.4025 m³
